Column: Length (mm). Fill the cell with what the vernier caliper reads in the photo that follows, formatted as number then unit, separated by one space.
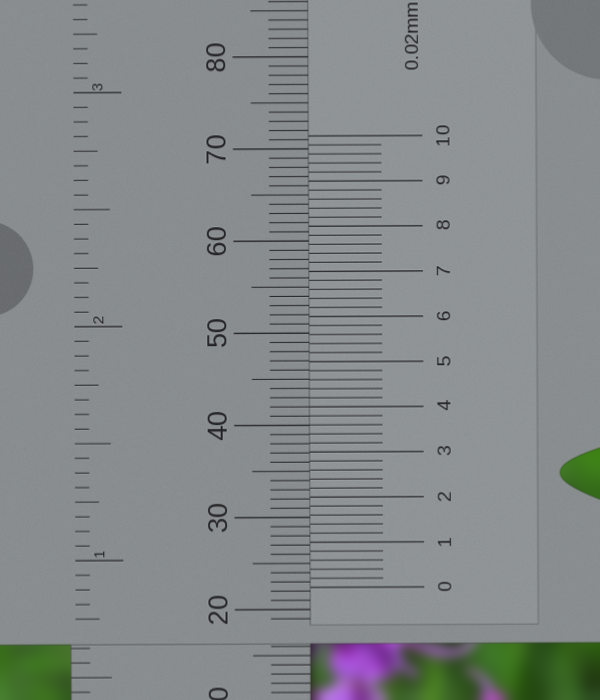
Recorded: 22.4 mm
